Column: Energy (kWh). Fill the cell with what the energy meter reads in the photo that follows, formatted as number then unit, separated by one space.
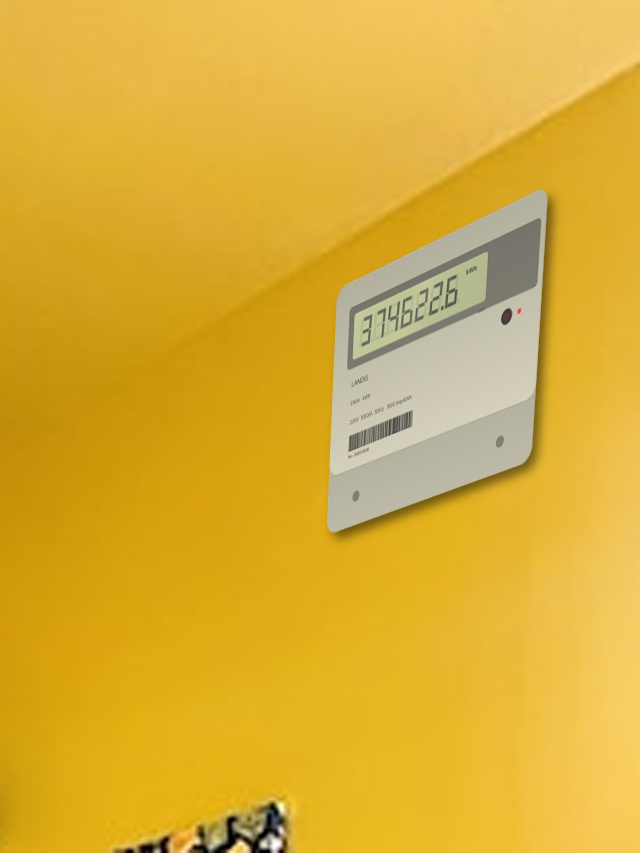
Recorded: 374622.6 kWh
